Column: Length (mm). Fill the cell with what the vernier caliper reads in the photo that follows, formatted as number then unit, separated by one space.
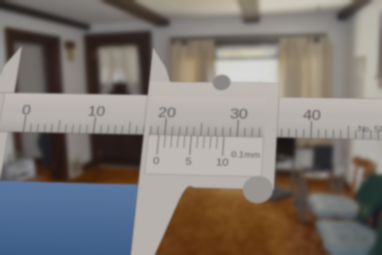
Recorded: 19.2 mm
